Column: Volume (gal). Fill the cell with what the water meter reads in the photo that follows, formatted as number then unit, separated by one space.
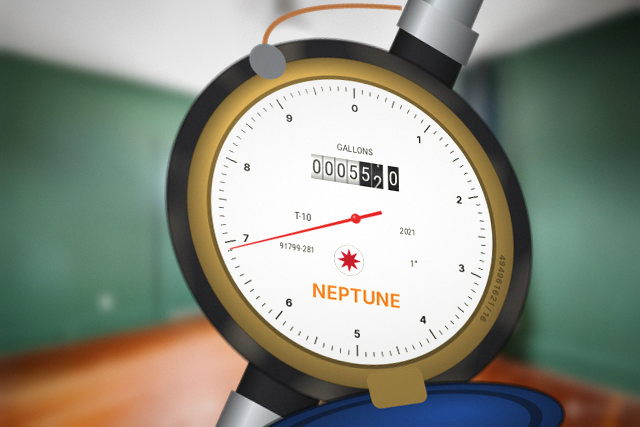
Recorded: 5516.9 gal
